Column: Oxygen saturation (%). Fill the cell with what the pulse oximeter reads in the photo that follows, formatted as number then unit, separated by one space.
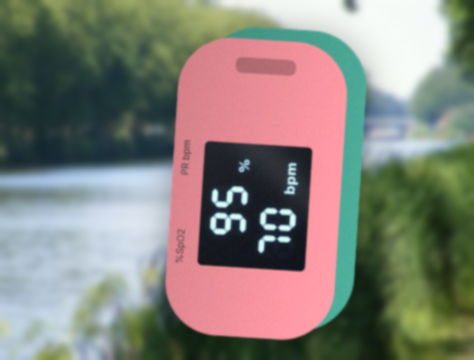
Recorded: 95 %
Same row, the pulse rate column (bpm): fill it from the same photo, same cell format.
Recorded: 70 bpm
